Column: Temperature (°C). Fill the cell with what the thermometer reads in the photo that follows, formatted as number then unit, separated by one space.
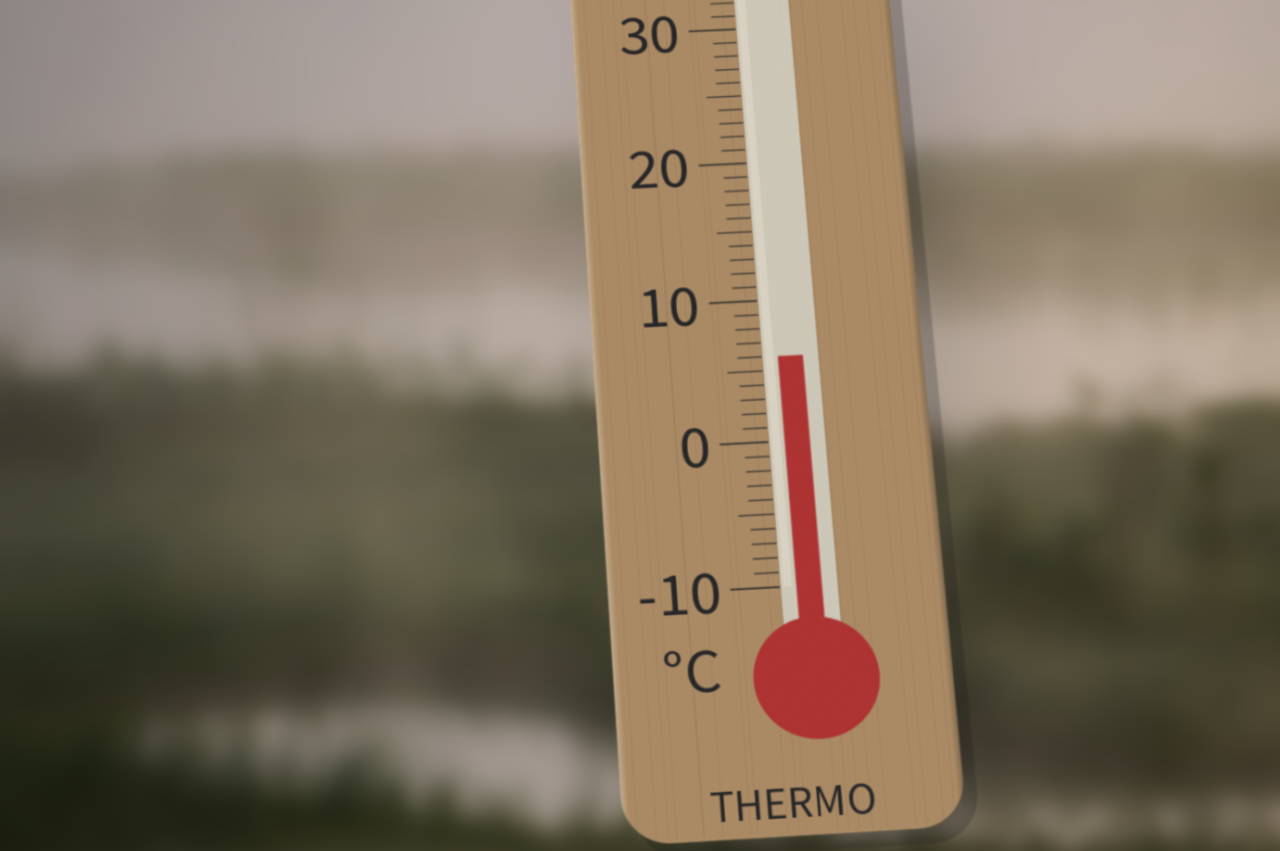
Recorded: 6 °C
